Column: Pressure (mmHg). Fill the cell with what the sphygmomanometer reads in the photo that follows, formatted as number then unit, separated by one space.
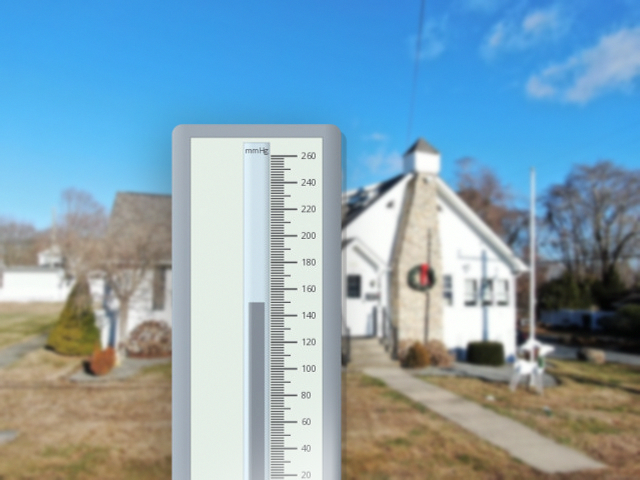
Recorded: 150 mmHg
